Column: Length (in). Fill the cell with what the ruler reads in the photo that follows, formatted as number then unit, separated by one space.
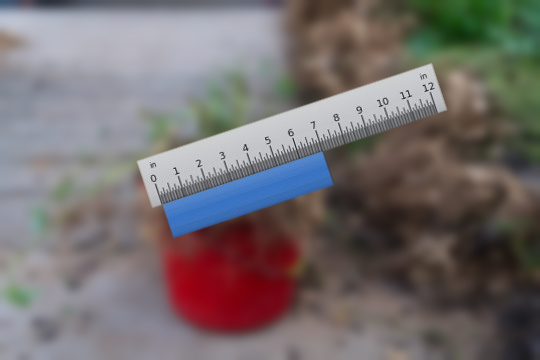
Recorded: 7 in
